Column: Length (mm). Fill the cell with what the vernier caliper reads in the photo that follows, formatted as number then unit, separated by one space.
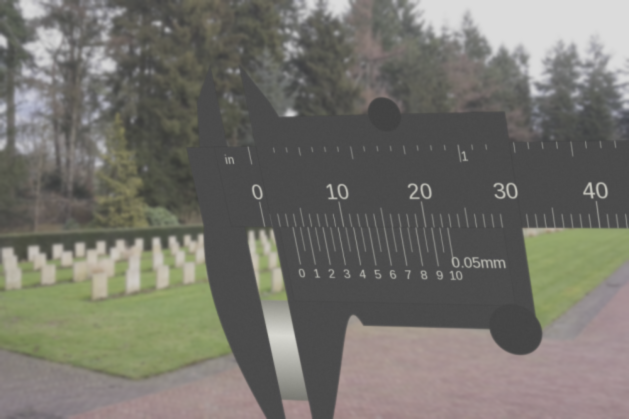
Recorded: 3.6 mm
